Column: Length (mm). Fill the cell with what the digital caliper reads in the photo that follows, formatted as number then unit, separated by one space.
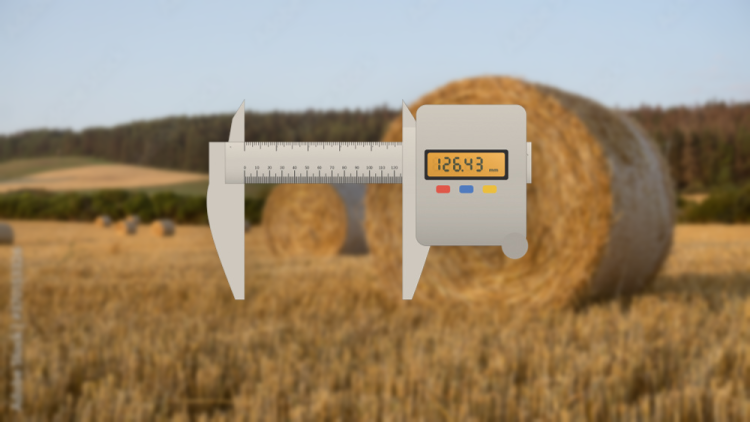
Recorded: 126.43 mm
